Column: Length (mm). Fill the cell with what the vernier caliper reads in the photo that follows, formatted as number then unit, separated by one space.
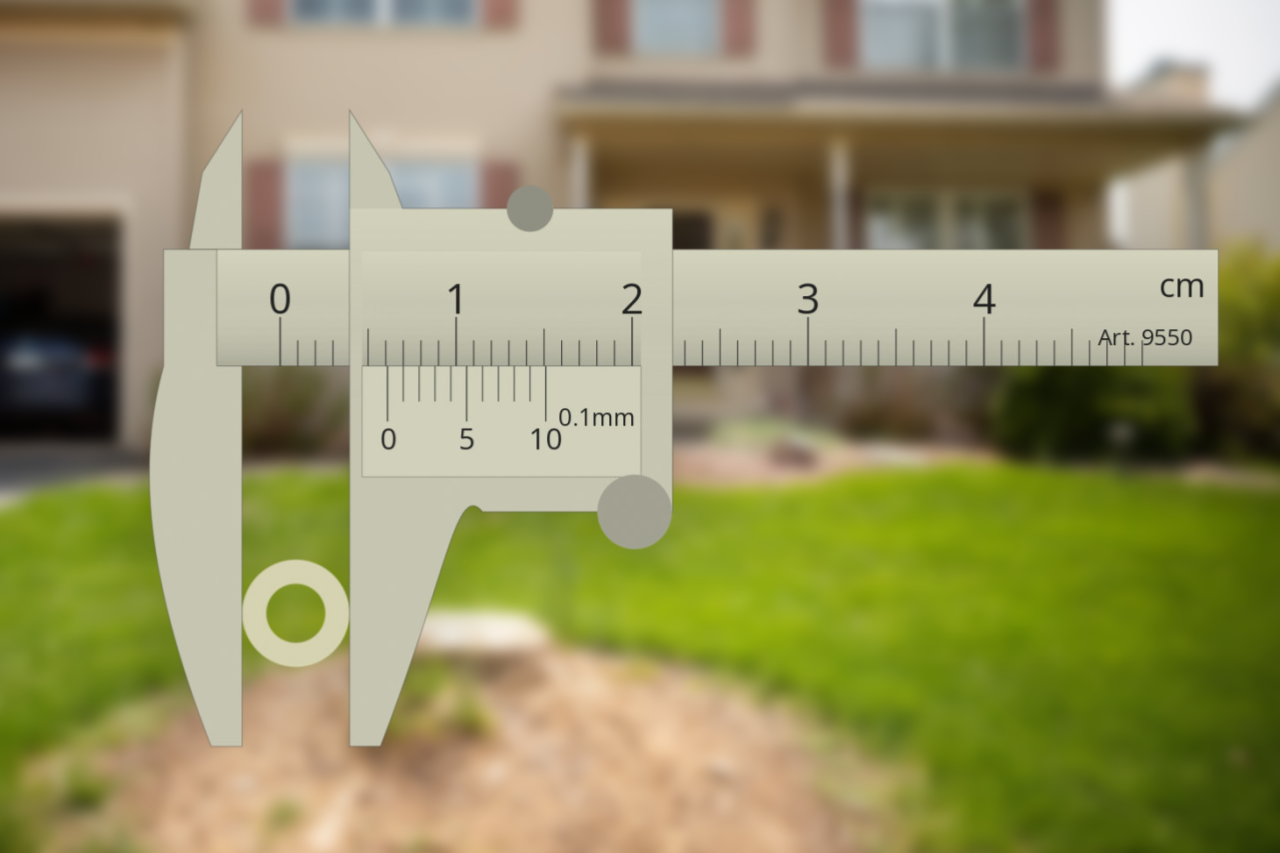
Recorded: 6.1 mm
